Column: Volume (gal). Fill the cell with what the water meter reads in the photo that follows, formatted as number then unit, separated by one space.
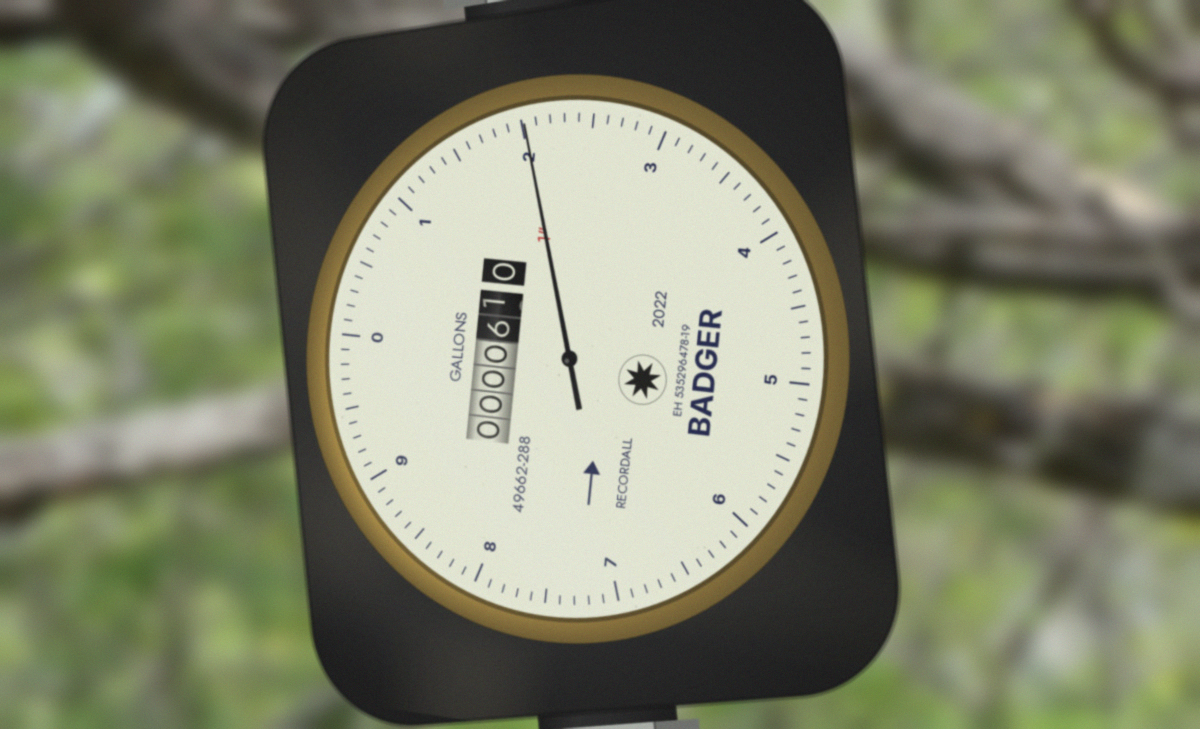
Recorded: 612.0 gal
